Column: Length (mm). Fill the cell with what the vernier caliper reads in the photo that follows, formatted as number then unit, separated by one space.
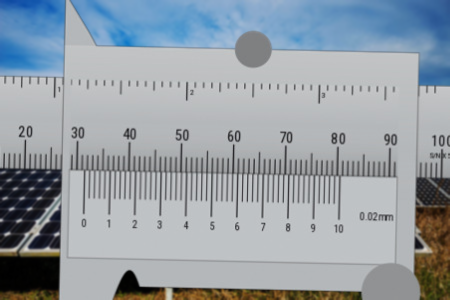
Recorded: 31.5 mm
